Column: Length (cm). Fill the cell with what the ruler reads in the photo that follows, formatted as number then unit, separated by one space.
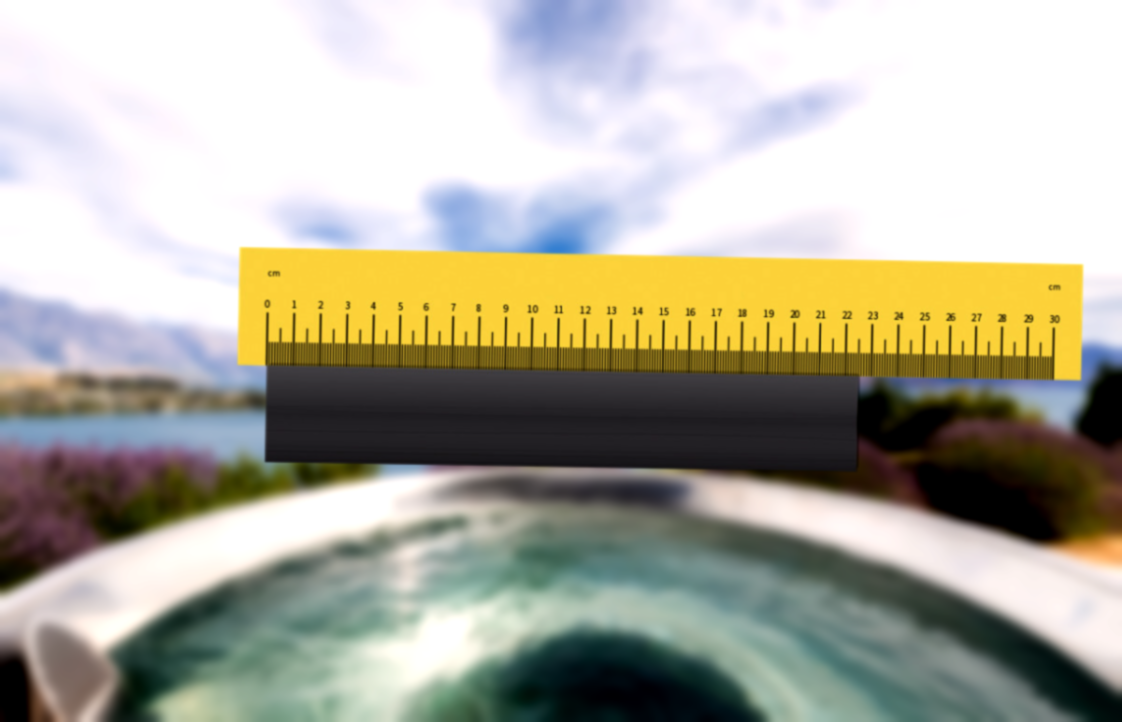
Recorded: 22.5 cm
